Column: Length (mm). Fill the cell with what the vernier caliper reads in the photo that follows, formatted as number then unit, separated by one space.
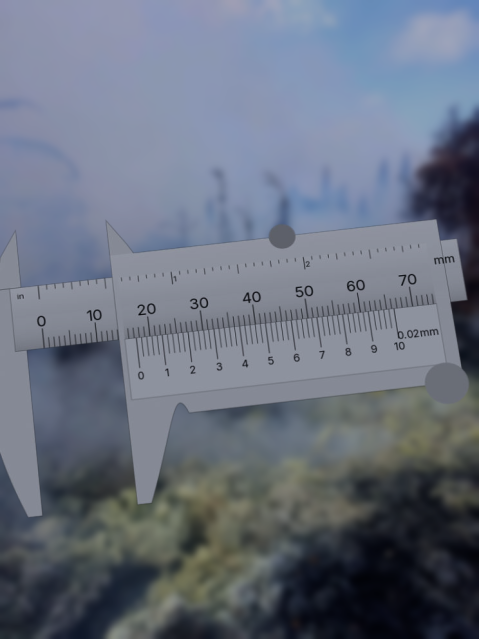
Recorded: 17.4 mm
